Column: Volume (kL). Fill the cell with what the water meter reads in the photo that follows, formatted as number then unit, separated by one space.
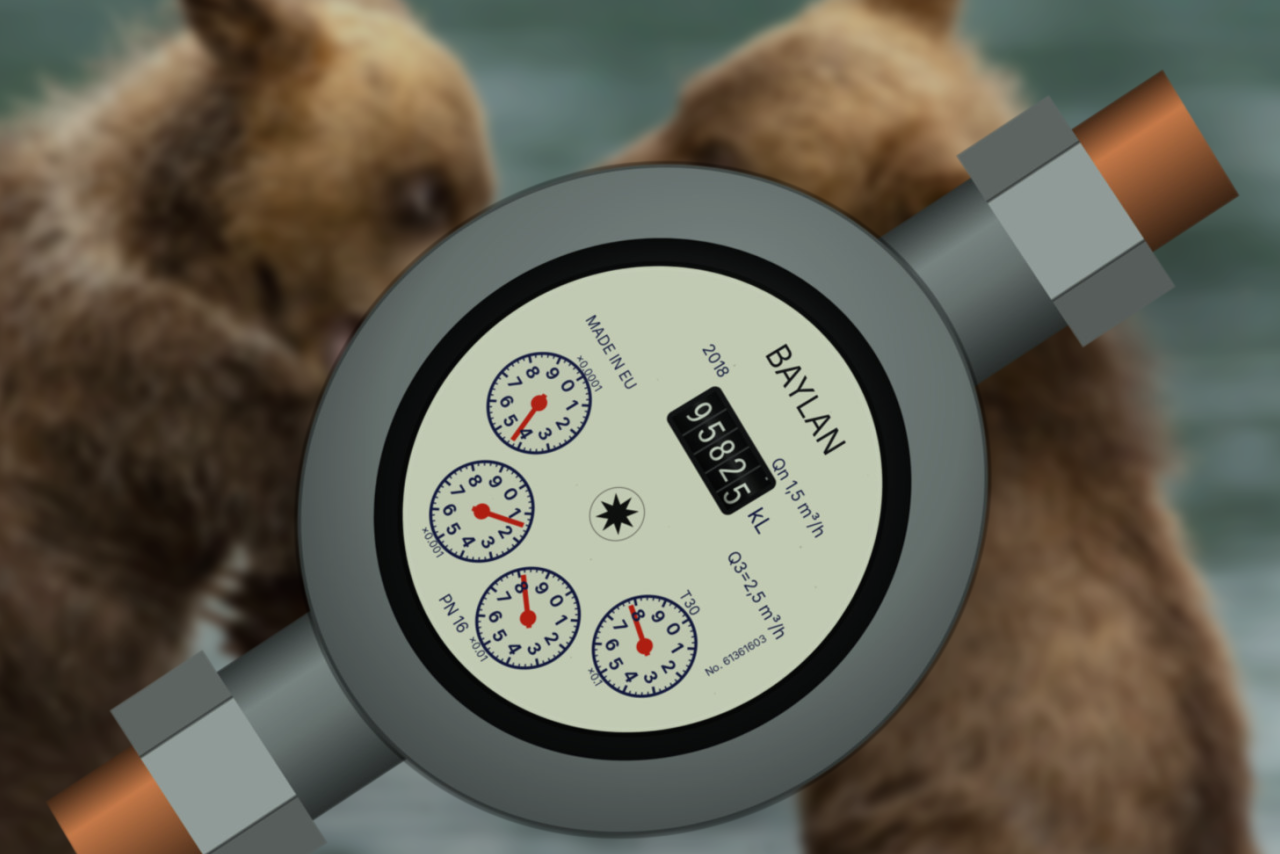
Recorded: 95824.7814 kL
